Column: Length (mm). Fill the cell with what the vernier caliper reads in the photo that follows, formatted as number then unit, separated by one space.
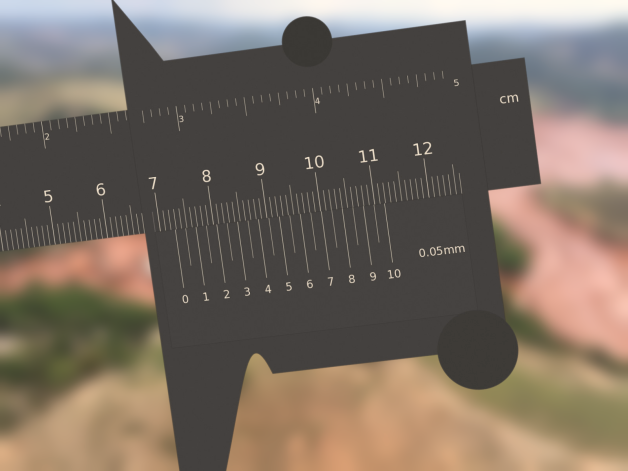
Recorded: 72.8 mm
